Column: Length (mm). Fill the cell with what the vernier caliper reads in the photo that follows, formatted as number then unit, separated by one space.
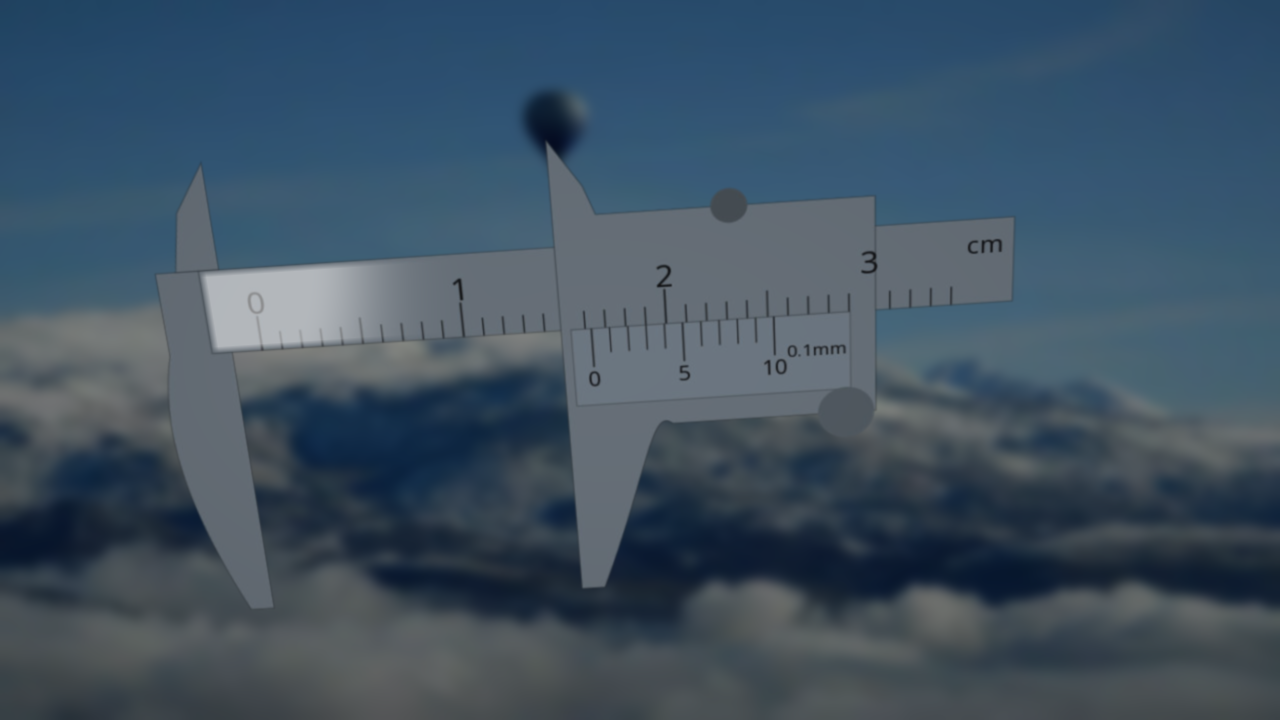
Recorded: 16.3 mm
